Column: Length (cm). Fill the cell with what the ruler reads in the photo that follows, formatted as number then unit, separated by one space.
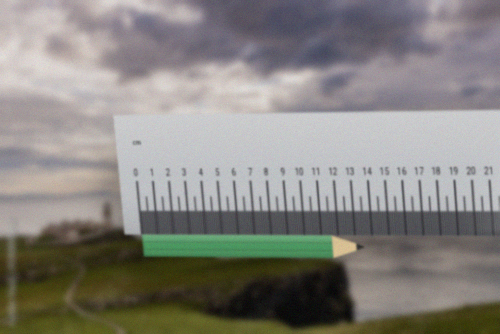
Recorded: 13.5 cm
